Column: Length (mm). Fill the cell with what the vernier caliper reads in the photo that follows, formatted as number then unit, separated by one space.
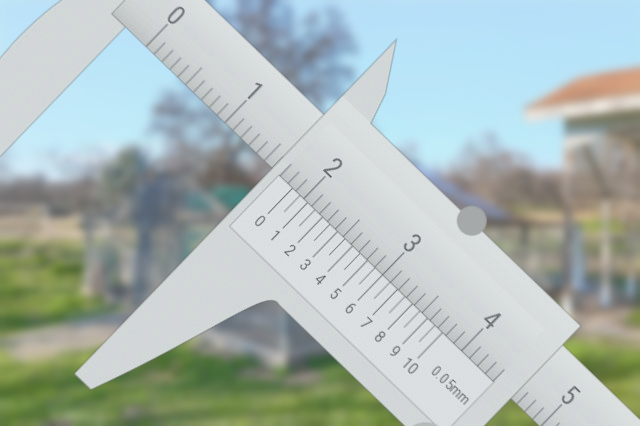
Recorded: 18.6 mm
